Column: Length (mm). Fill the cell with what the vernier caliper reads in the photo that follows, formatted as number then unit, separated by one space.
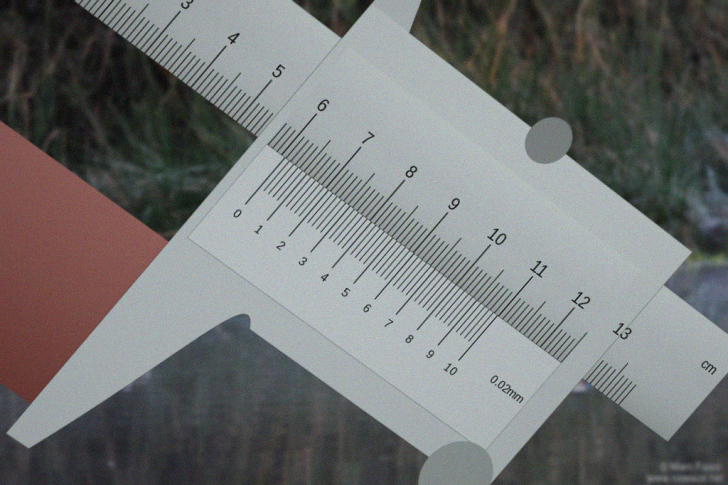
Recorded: 60.8 mm
